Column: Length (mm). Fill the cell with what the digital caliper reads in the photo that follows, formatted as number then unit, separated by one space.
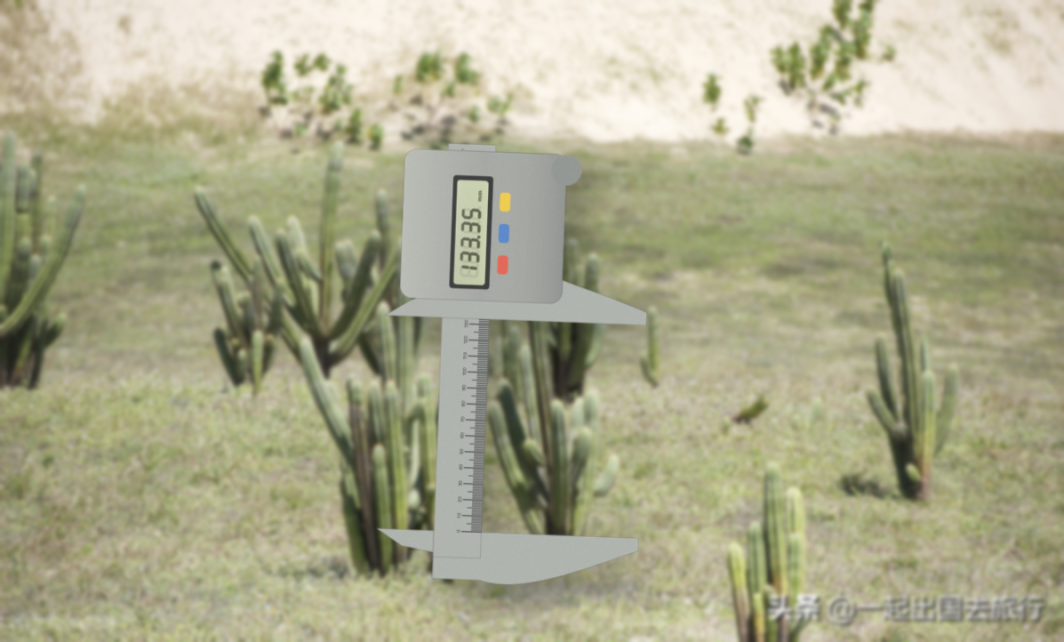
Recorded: 133.35 mm
